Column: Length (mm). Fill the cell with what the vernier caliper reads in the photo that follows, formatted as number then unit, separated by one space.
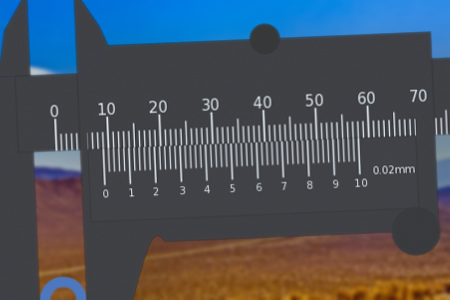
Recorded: 9.0 mm
